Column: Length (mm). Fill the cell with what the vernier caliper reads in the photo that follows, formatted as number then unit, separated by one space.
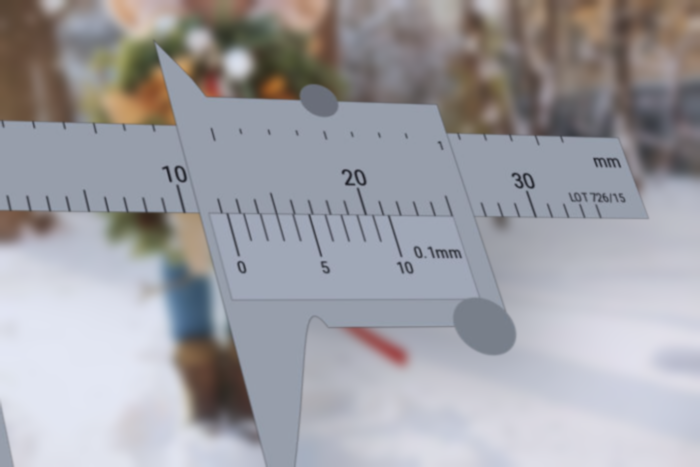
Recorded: 12.3 mm
